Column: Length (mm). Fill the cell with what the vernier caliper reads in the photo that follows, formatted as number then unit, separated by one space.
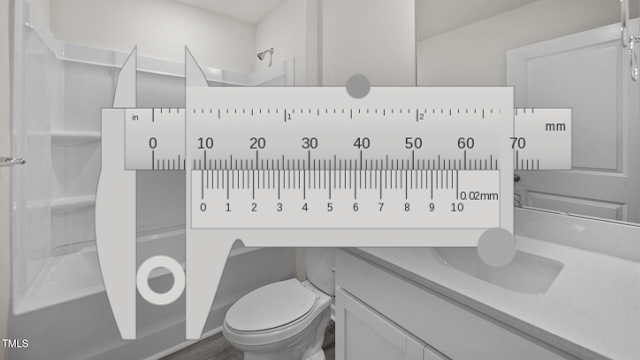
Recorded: 9.5 mm
